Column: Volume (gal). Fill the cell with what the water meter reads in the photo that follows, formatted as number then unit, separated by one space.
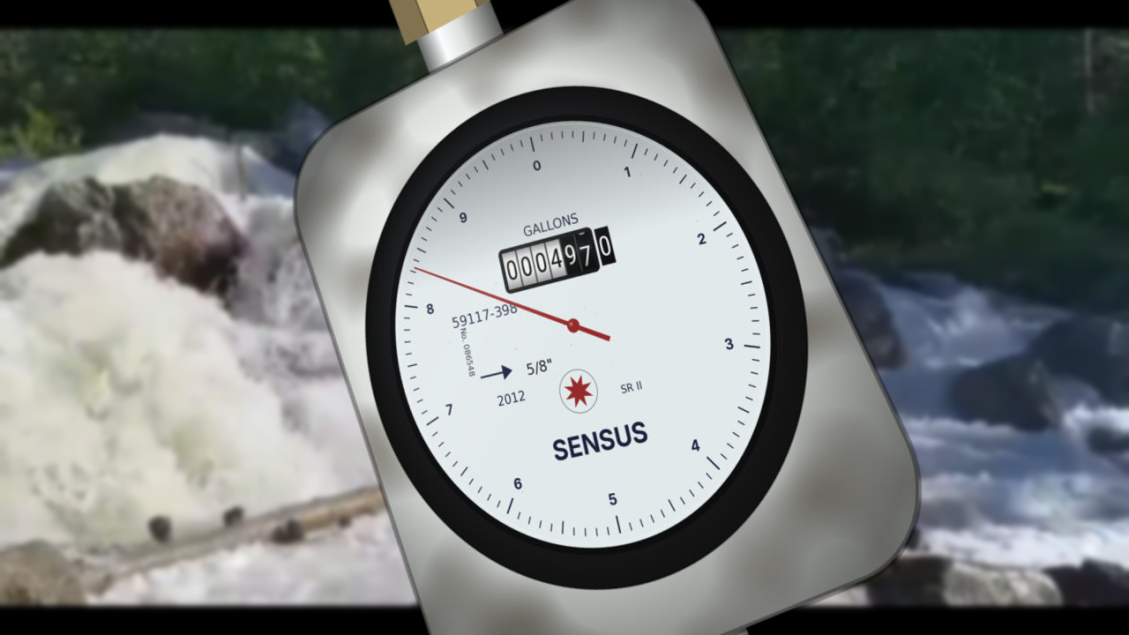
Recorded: 4968.3 gal
